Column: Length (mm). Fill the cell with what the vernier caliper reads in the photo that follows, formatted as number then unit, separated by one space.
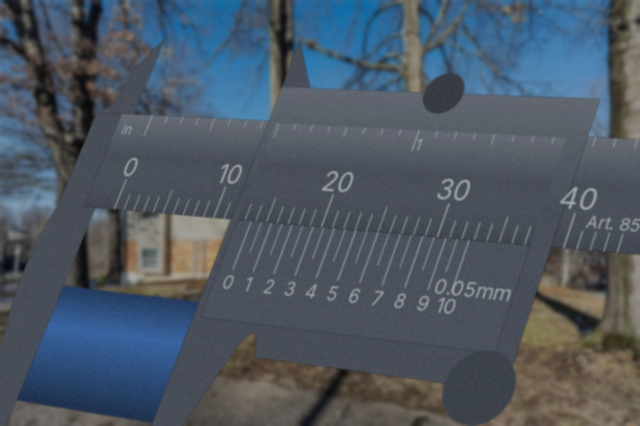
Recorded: 13.6 mm
